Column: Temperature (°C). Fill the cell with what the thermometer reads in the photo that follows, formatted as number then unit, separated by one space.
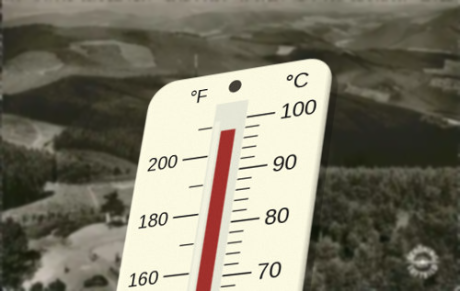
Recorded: 98 °C
